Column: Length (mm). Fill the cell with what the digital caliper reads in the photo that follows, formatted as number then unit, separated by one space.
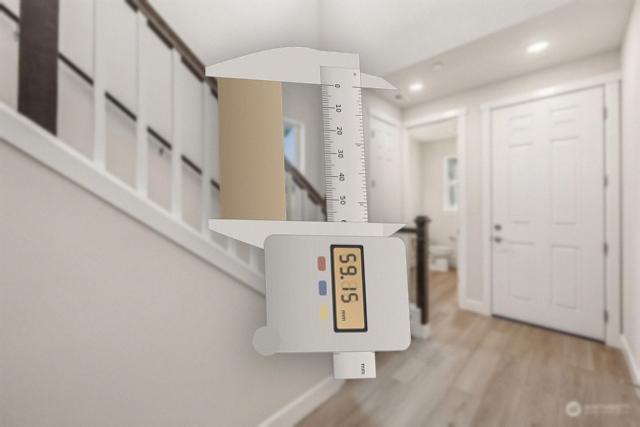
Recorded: 59.15 mm
